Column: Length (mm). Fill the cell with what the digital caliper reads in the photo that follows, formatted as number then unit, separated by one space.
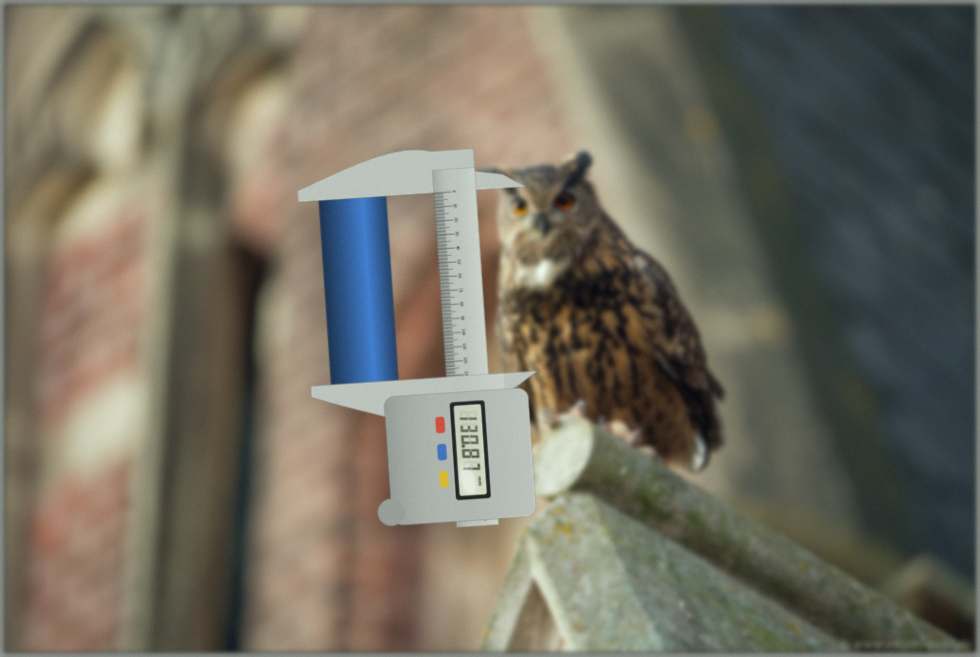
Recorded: 130.87 mm
